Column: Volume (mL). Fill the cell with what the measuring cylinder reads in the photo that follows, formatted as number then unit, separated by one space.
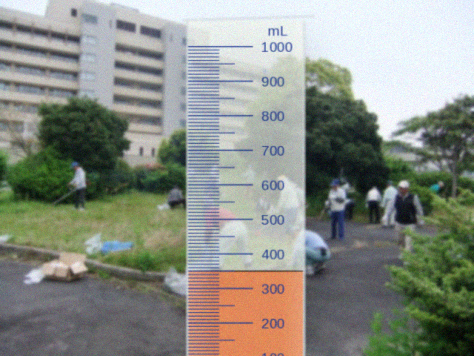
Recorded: 350 mL
